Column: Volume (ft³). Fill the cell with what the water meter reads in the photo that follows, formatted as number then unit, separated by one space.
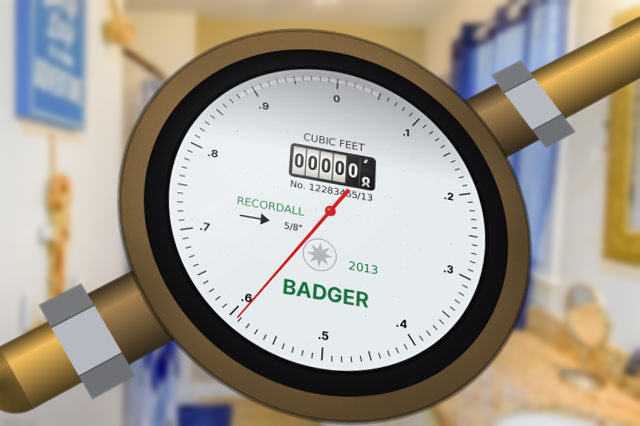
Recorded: 7.59 ft³
